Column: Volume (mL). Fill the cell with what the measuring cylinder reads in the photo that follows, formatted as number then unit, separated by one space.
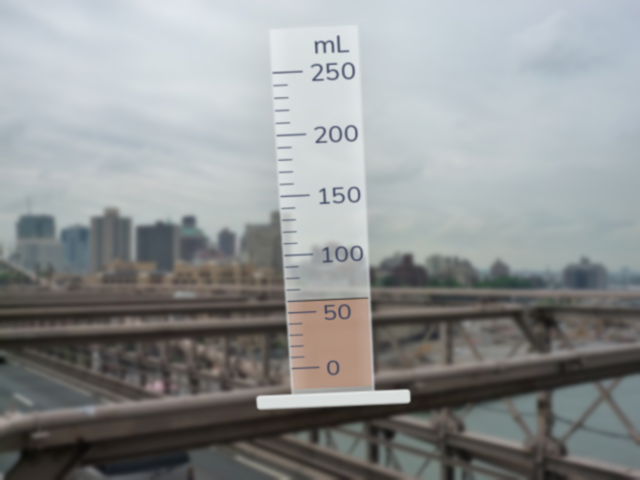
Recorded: 60 mL
